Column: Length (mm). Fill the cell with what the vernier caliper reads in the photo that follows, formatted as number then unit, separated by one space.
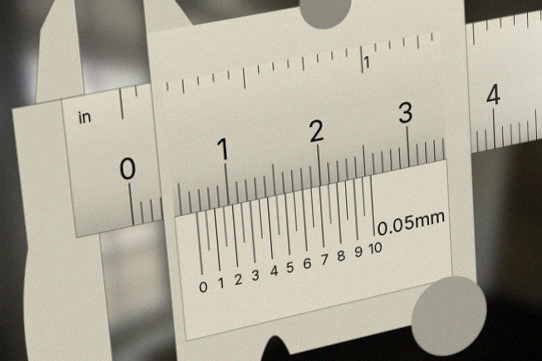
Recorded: 6.6 mm
